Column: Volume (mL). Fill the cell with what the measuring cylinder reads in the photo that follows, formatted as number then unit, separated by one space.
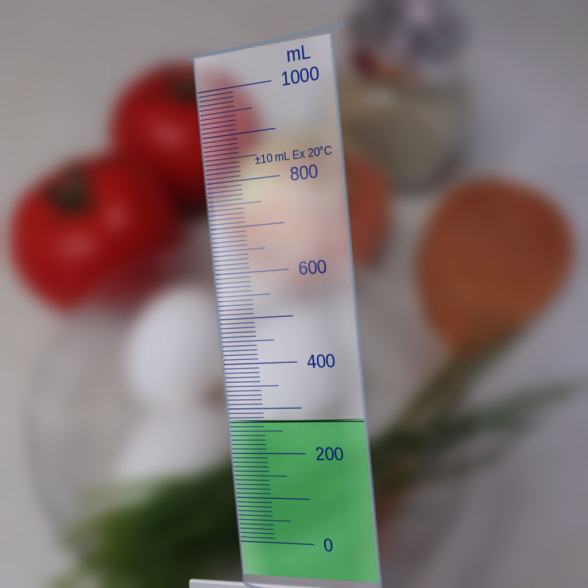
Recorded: 270 mL
